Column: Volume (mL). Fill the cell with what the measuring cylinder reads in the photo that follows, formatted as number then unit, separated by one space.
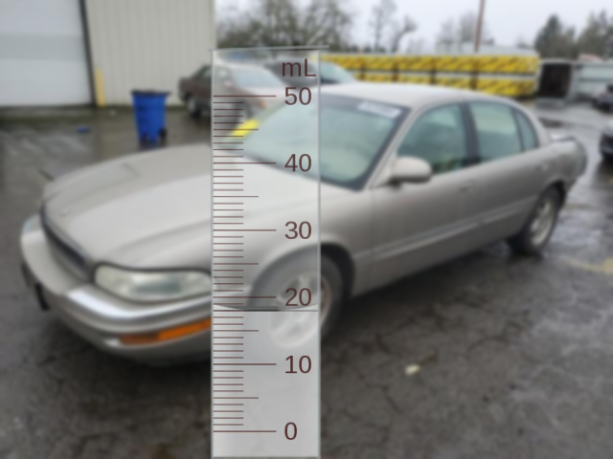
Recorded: 18 mL
